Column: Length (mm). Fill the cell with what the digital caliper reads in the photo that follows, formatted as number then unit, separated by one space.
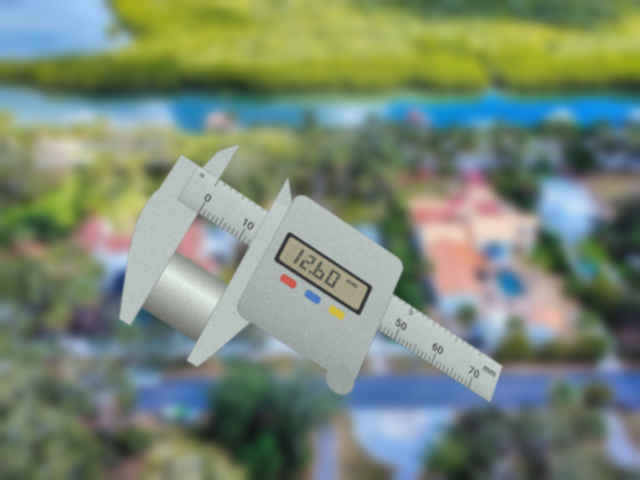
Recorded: 12.60 mm
